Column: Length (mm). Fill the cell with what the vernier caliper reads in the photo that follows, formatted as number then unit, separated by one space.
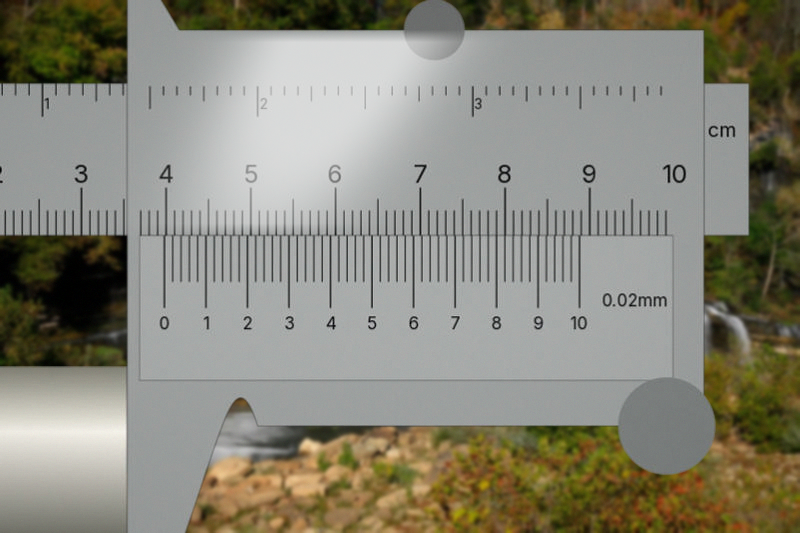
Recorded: 39.8 mm
